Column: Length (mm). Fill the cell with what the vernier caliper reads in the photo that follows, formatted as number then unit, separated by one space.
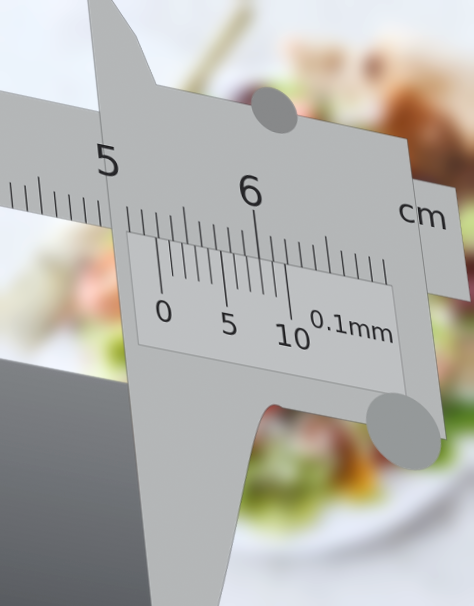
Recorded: 52.8 mm
